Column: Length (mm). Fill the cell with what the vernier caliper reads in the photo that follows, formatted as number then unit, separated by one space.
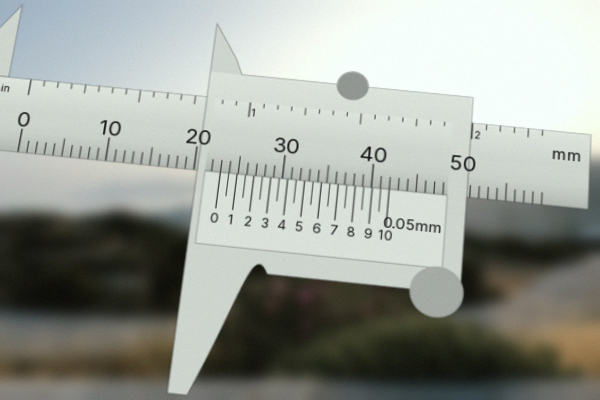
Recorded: 23.0 mm
